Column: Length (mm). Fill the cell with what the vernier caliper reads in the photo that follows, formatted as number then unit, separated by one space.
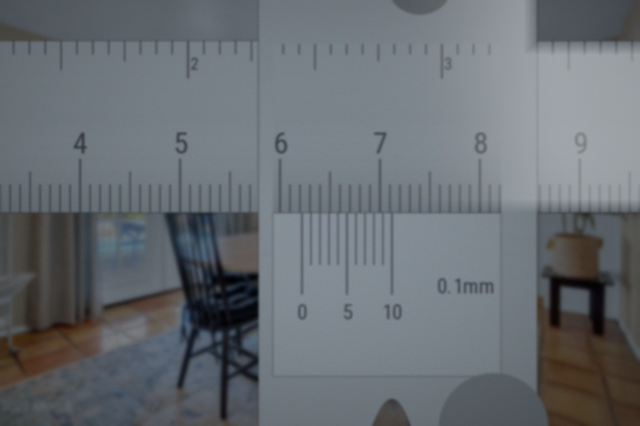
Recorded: 62.2 mm
